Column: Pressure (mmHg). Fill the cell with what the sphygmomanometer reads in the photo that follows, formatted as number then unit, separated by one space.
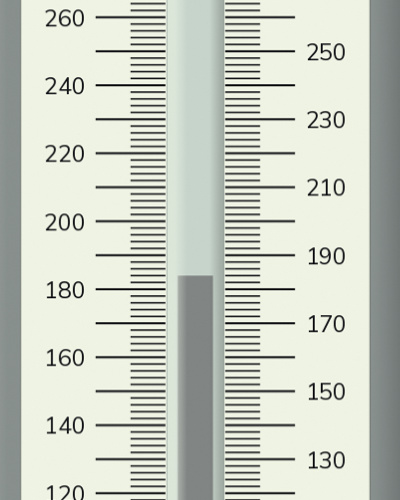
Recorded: 184 mmHg
